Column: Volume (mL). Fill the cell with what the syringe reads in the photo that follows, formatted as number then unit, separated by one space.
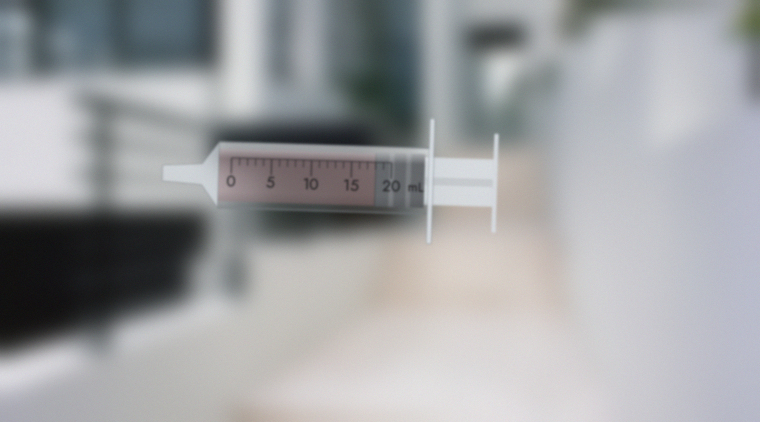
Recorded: 18 mL
